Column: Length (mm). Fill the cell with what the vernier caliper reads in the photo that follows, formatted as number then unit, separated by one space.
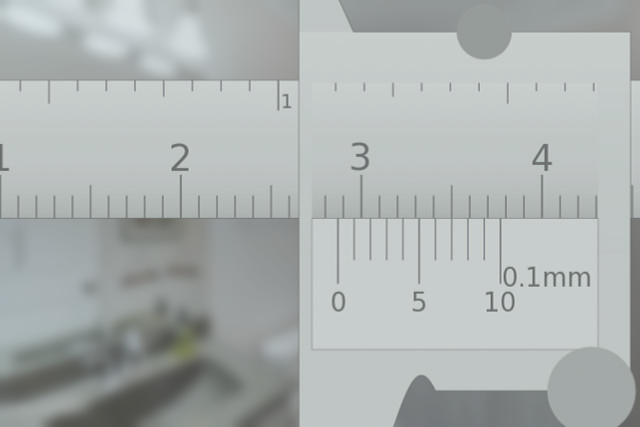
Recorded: 28.7 mm
